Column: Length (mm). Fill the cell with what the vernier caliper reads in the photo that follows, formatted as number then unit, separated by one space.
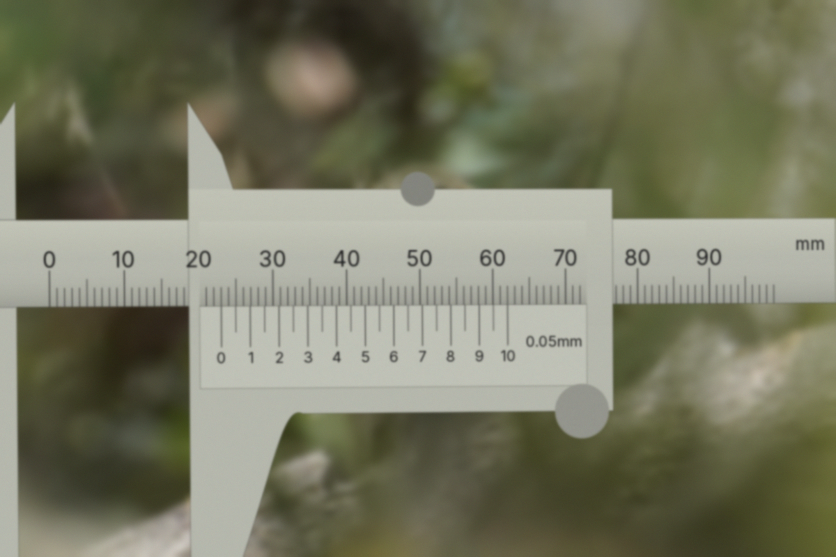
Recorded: 23.0 mm
